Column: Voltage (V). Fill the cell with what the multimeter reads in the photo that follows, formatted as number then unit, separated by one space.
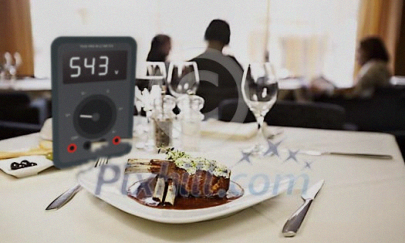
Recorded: 543 V
